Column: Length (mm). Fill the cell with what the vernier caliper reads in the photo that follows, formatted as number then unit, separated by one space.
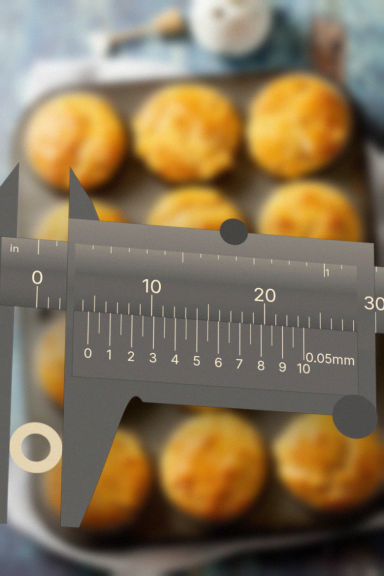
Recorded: 4.5 mm
